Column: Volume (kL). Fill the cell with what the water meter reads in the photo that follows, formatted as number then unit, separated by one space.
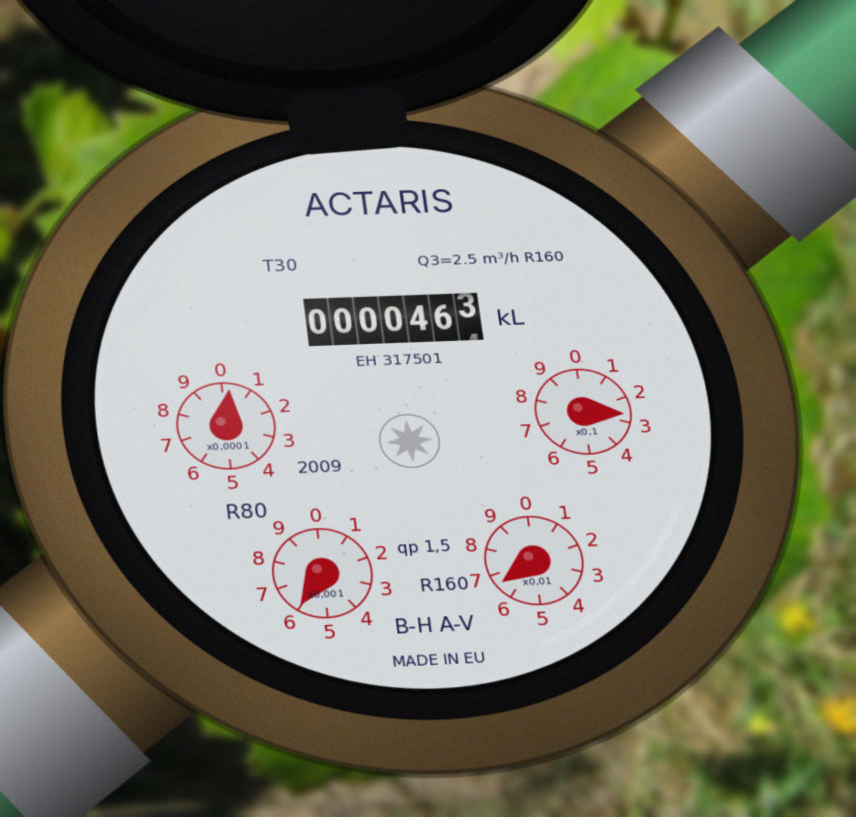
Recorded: 463.2660 kL
